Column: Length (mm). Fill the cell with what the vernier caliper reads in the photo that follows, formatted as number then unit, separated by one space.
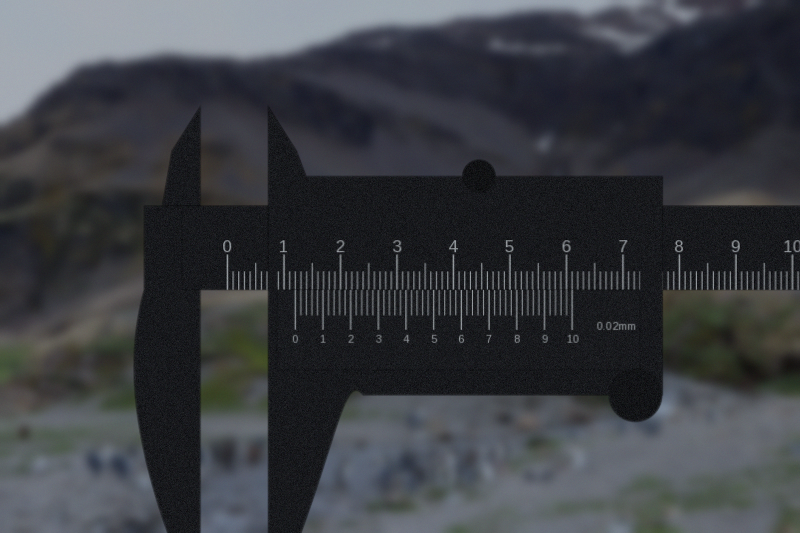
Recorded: 12.0 mm
